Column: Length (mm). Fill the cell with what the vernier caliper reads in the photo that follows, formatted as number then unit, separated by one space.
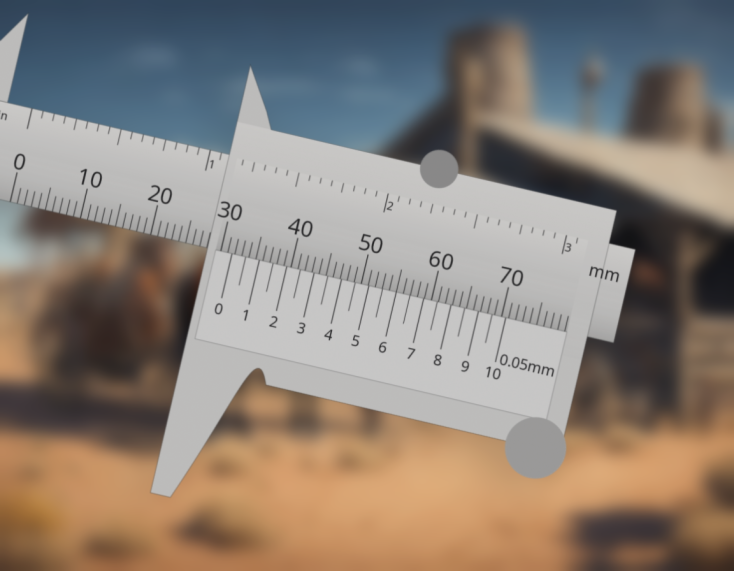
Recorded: 31.6 mm
